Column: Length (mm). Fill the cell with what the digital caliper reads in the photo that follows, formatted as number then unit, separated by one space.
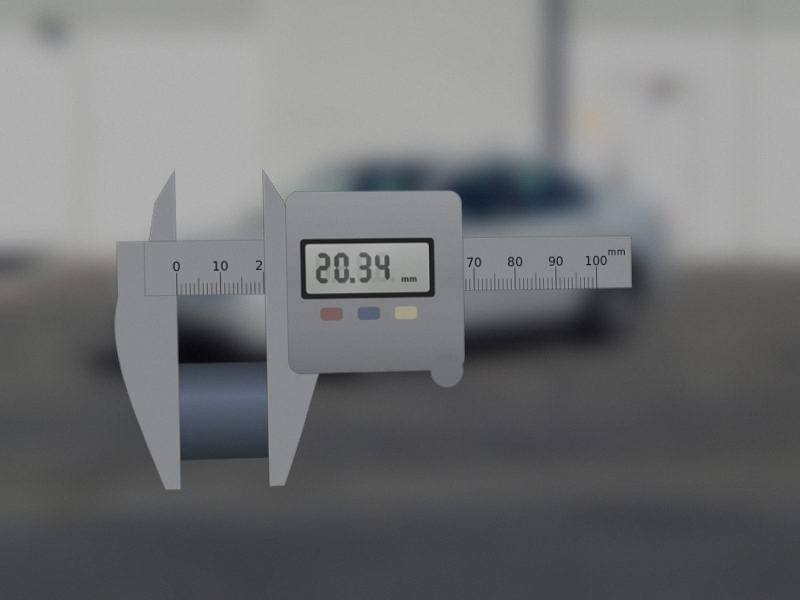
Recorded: 20.34 mm
